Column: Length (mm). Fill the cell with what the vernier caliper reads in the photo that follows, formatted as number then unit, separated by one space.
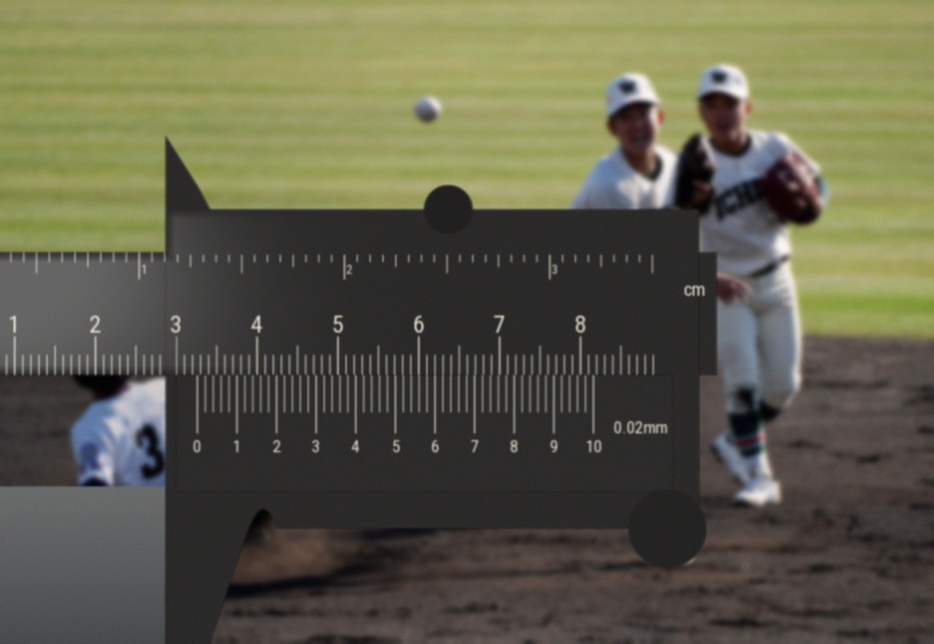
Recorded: 32.6 mm
